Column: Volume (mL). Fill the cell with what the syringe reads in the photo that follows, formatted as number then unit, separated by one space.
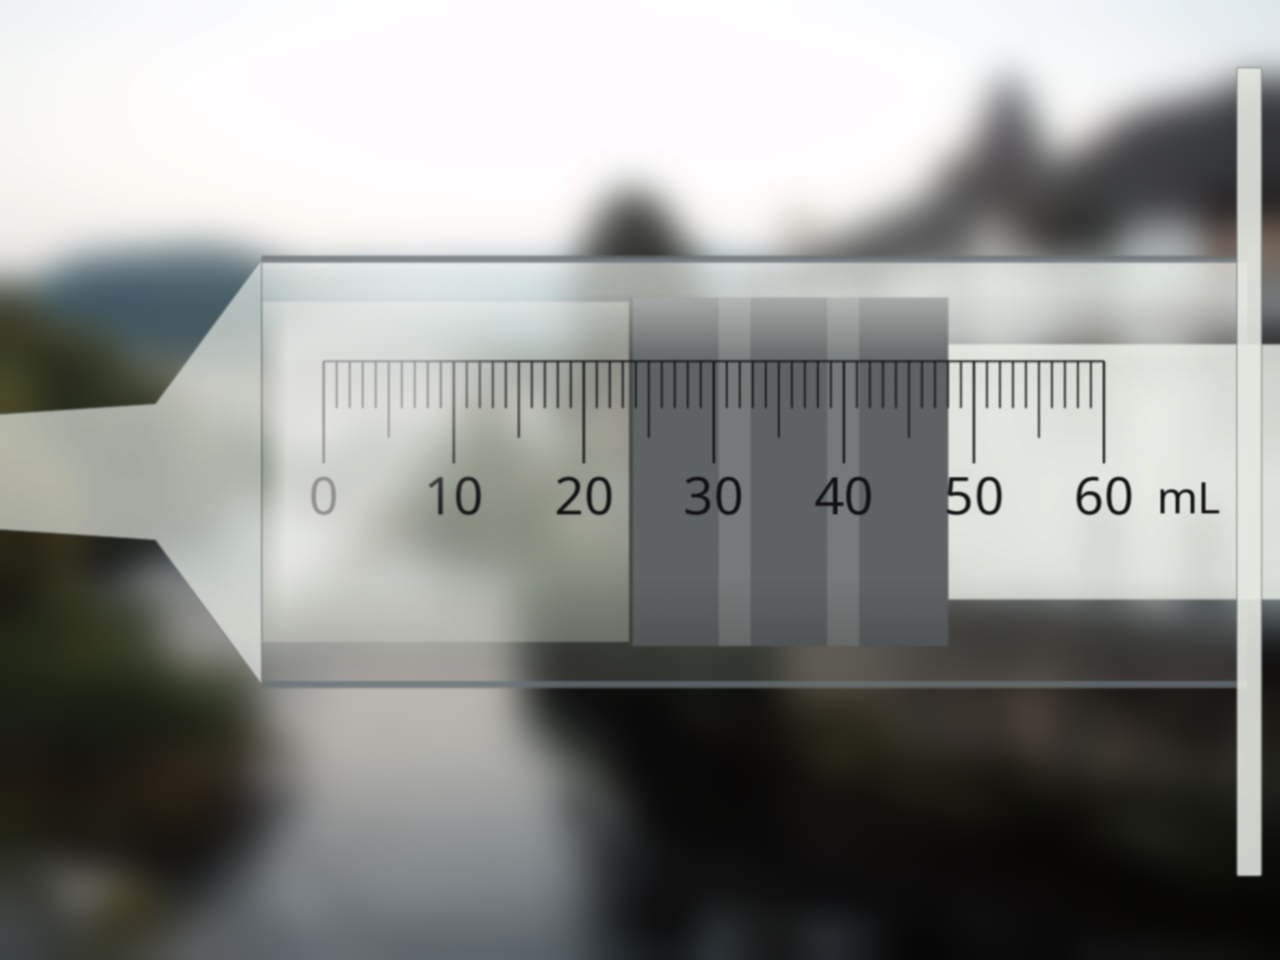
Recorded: 23.5 mL
